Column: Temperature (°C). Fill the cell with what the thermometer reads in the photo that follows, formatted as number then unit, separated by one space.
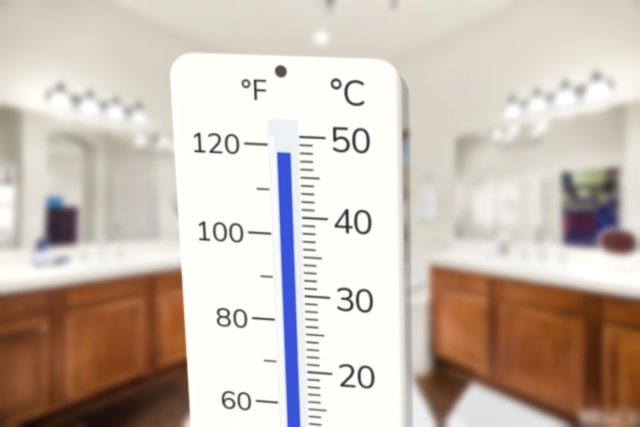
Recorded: 48 °C
